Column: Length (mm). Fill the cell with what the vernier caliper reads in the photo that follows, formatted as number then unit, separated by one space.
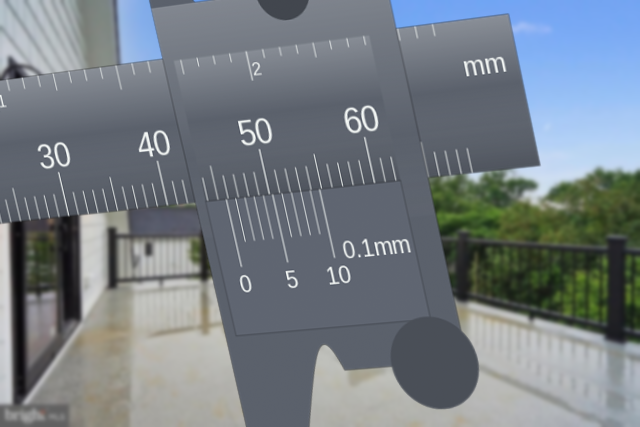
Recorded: 45.8 mm
